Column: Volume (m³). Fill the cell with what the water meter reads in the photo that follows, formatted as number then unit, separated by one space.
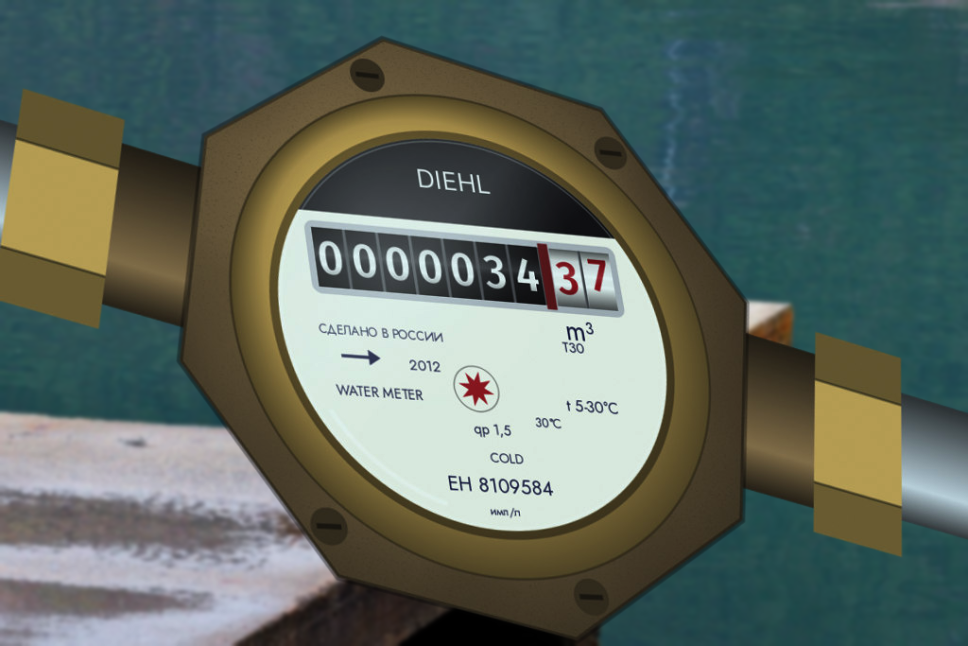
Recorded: 34.37 m³
